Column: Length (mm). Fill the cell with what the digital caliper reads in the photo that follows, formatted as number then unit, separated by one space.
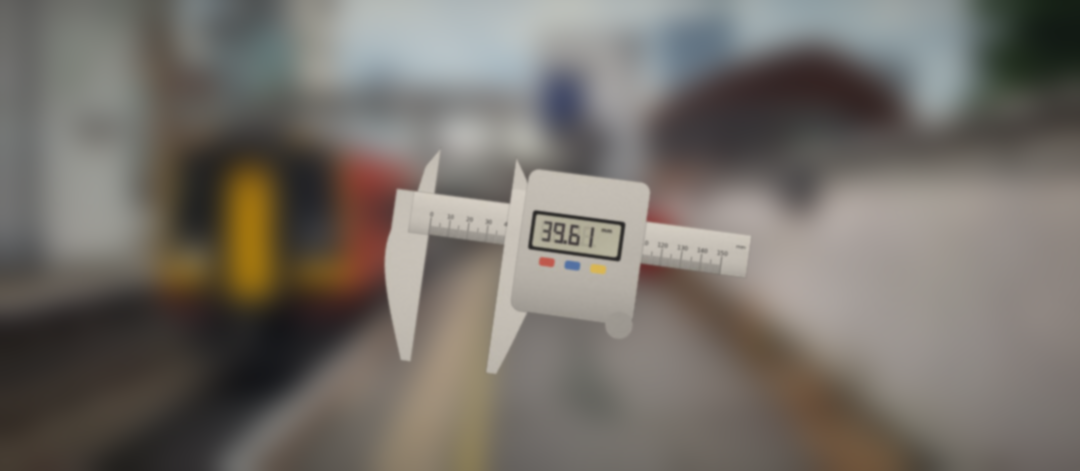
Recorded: 39.61 mm
